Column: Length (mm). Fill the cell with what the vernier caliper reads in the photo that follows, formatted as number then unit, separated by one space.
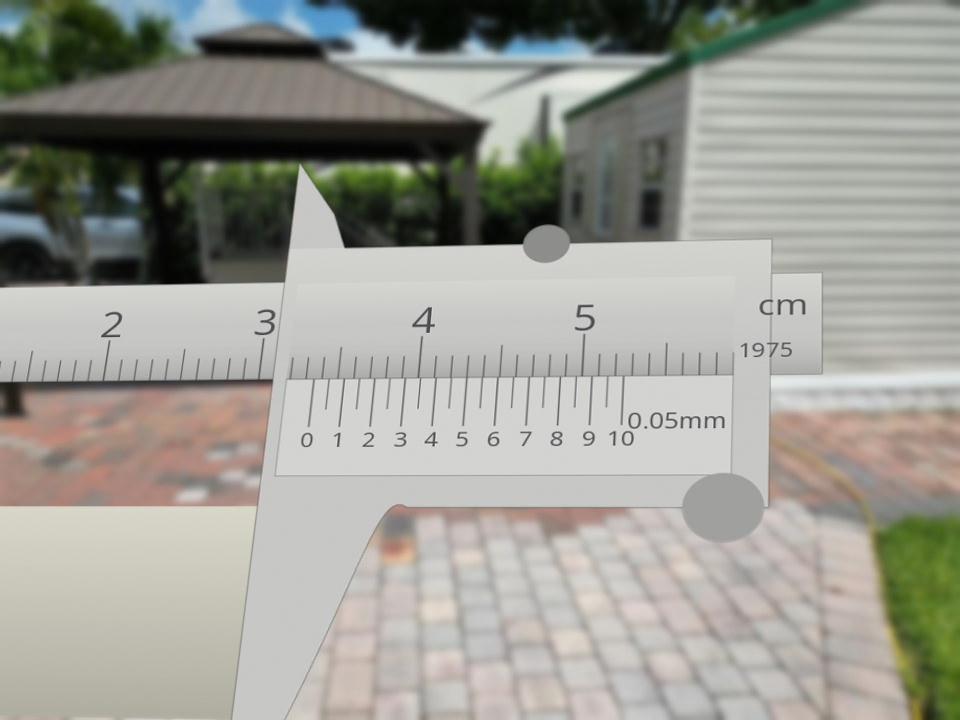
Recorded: 33.5 mm
